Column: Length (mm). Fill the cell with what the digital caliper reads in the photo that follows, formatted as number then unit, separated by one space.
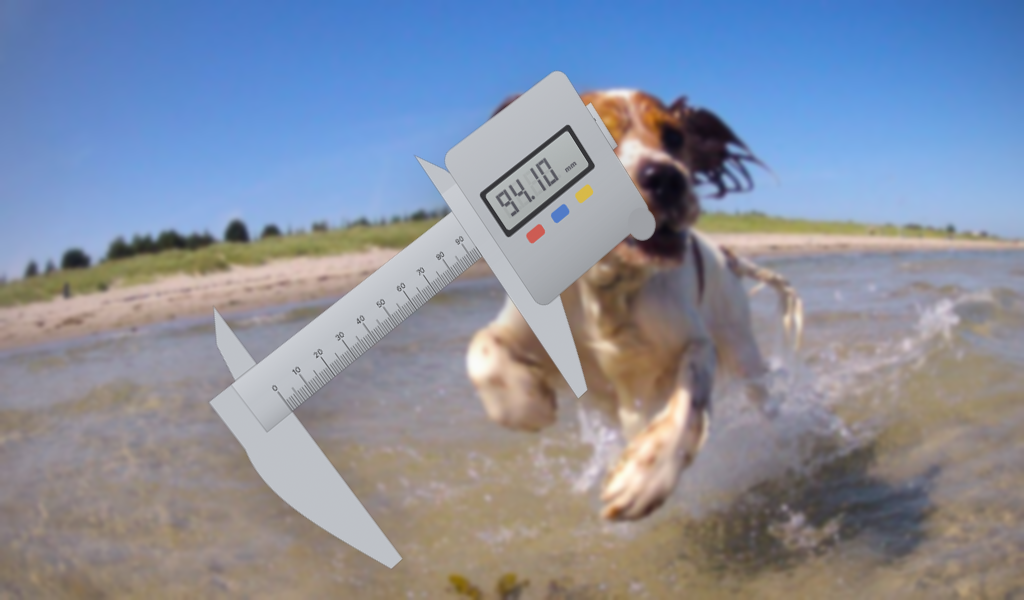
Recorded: 94.10 mm
